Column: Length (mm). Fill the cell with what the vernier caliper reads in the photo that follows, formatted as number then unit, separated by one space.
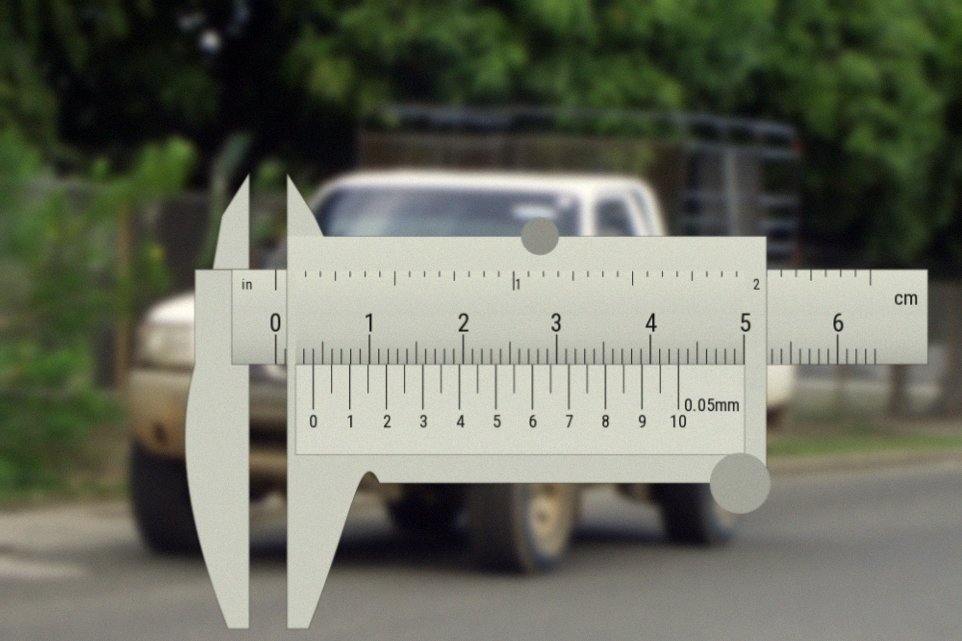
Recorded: 4.0 mm
